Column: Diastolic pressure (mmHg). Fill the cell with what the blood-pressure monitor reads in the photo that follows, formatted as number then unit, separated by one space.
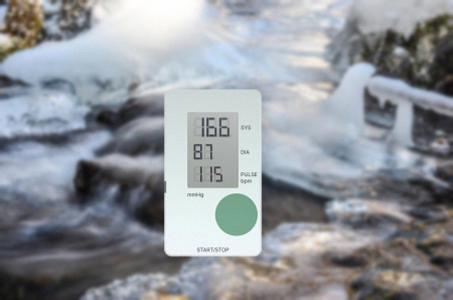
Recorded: 87 mmHg
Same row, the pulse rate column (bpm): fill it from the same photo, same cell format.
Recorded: 115 bpm
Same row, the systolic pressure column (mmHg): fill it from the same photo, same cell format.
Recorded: 166 mmHg
